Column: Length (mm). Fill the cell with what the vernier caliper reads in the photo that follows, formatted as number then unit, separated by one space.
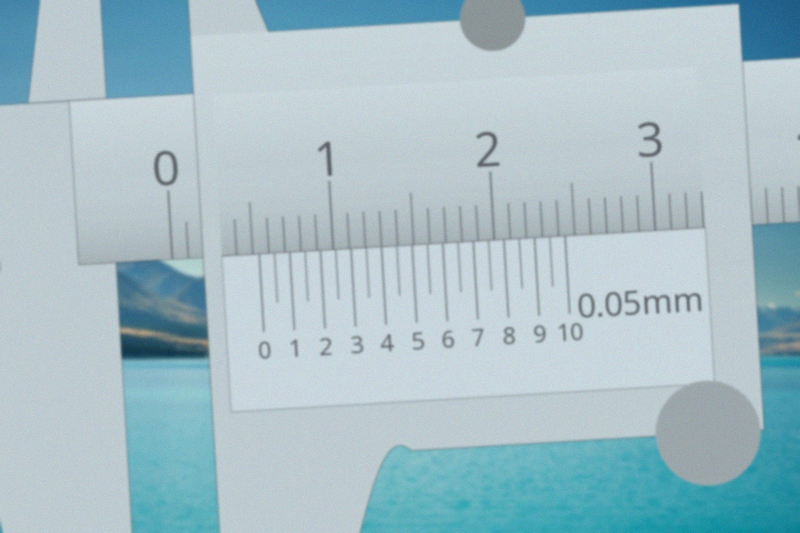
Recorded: 5.4 mm
